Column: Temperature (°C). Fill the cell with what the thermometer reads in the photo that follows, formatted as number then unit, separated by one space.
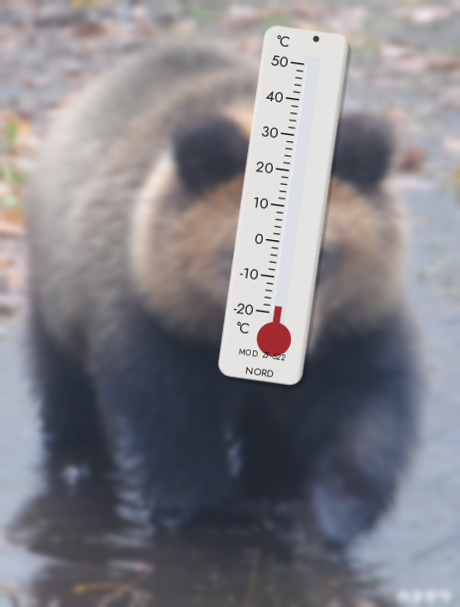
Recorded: -18 °C
